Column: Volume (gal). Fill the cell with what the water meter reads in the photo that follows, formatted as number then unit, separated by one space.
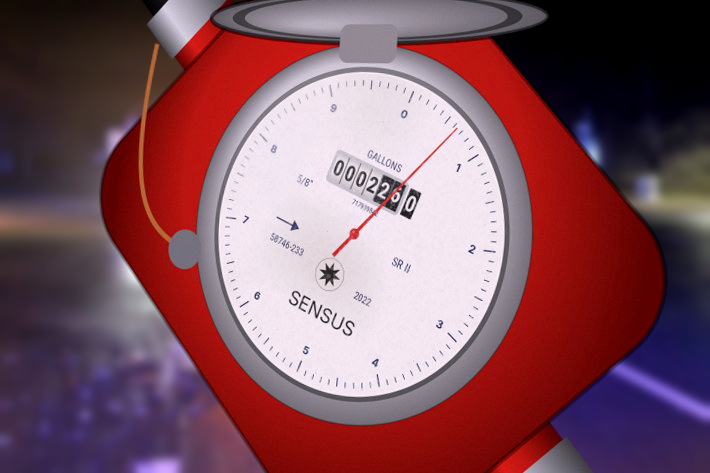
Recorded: 2260.6 gal
